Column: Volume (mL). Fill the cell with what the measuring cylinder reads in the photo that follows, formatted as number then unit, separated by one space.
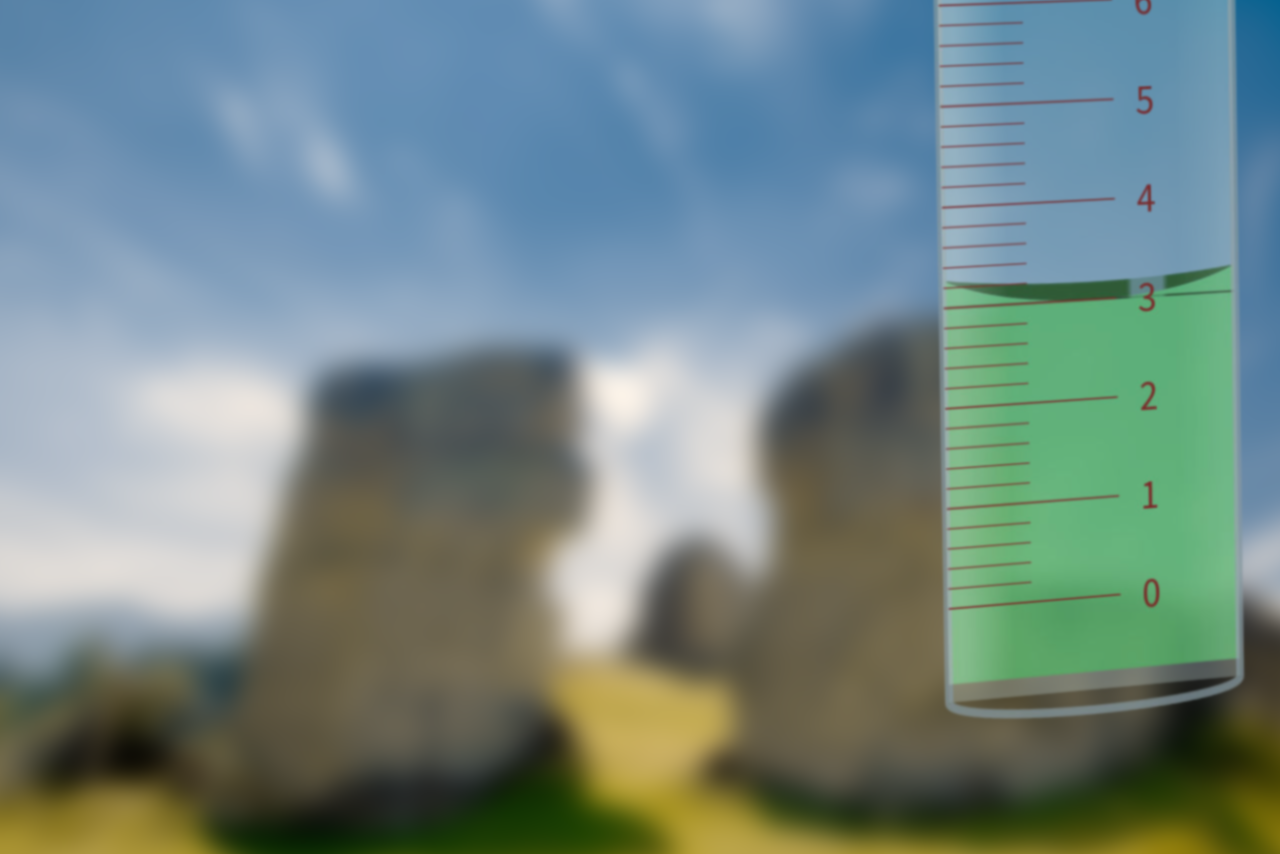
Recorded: 3 mL
